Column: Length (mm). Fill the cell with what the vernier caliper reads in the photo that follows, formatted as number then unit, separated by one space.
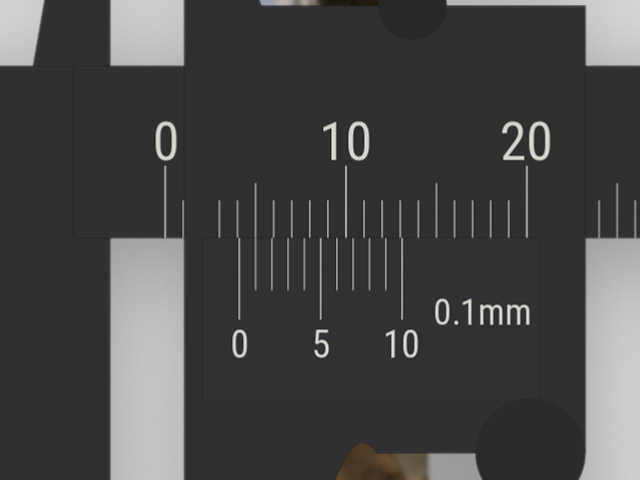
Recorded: 4.1 mm
